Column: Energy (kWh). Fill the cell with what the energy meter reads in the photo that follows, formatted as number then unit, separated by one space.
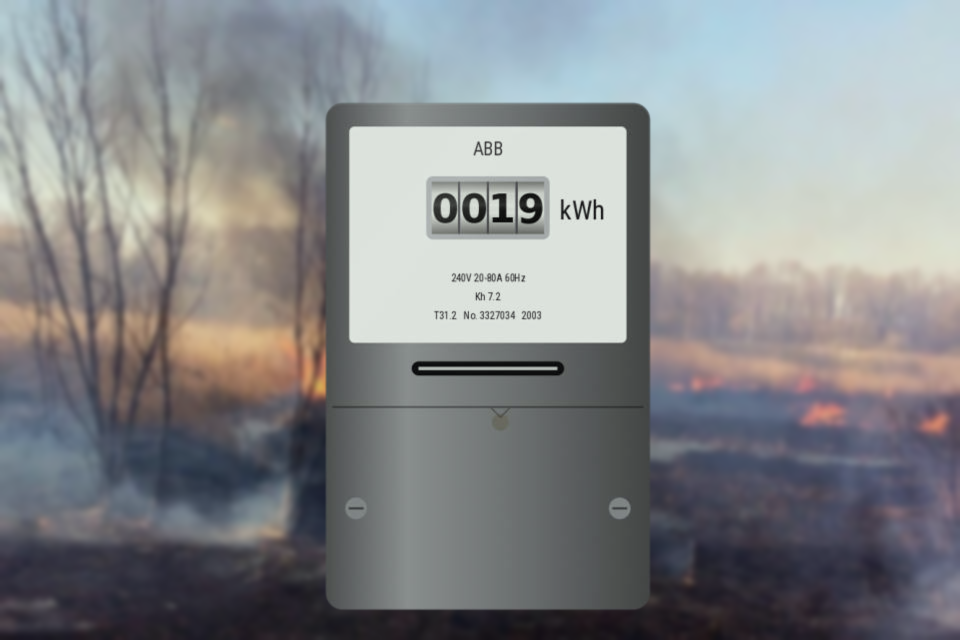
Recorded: 19 kWh
